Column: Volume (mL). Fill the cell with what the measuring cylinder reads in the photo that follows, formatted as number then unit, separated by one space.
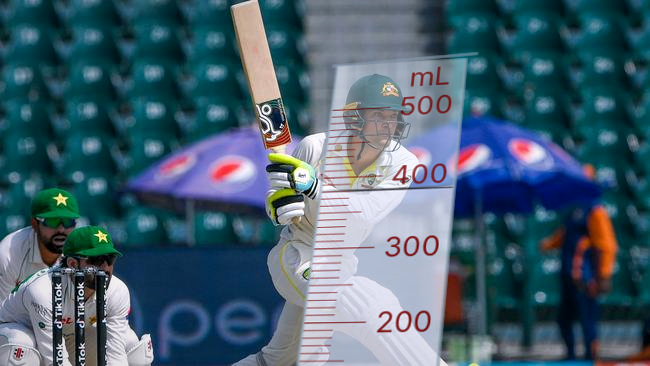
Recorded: 380 mL
